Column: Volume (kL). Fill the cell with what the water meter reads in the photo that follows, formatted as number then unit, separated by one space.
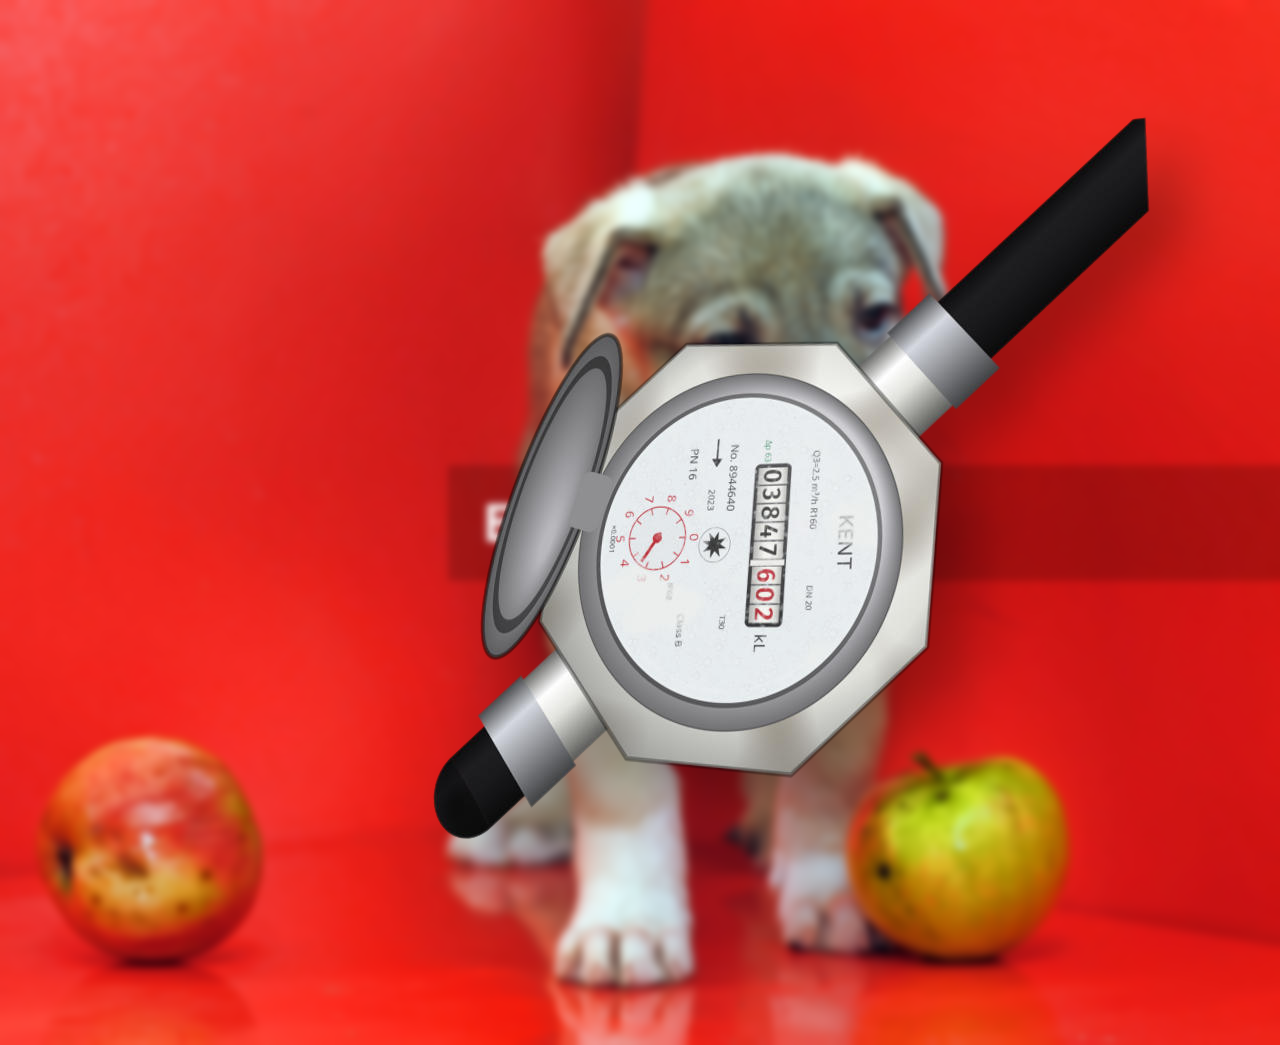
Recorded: 3847.6023 kL
